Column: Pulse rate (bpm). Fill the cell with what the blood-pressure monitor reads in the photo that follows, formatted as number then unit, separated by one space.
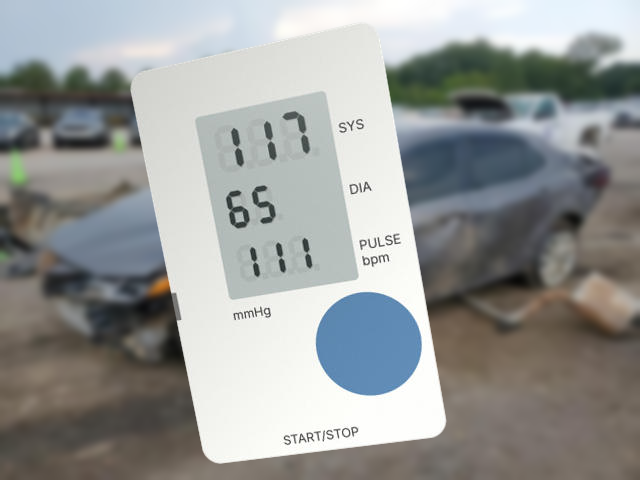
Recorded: 111 bpm
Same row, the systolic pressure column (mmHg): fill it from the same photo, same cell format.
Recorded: 117 mmHg
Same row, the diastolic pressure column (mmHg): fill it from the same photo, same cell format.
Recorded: 65 mmHg
